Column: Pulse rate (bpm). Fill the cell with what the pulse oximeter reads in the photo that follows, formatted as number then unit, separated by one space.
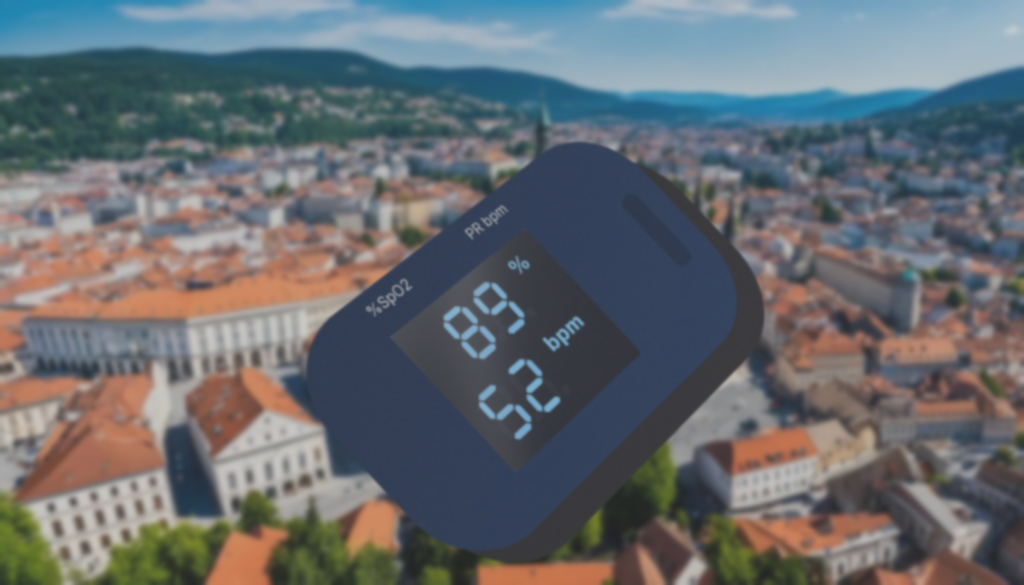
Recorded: 52 bpm
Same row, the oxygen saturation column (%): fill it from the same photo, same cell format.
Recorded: 89 %
